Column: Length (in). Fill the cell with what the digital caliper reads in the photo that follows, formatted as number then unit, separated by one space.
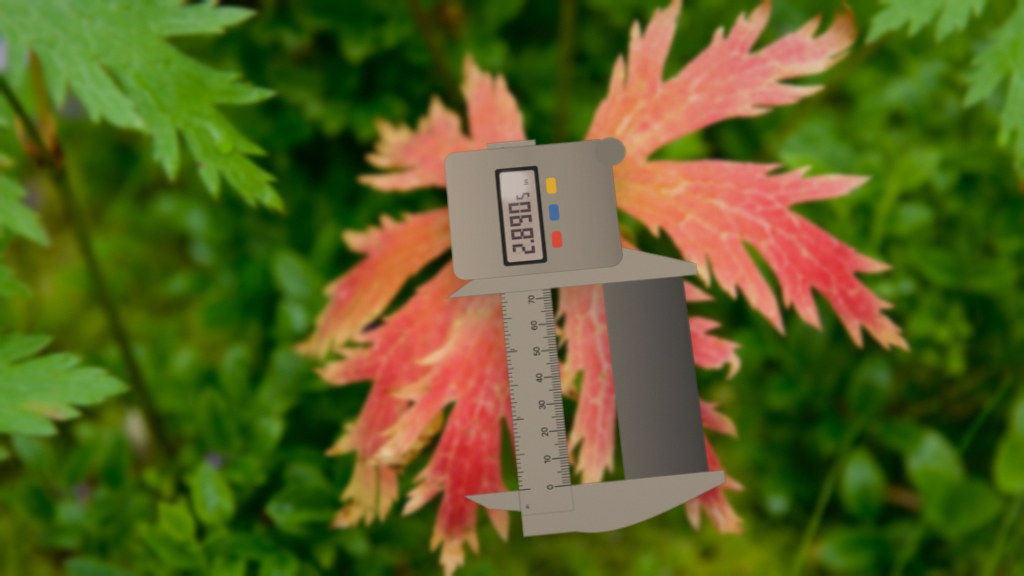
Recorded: 2.8905 in
